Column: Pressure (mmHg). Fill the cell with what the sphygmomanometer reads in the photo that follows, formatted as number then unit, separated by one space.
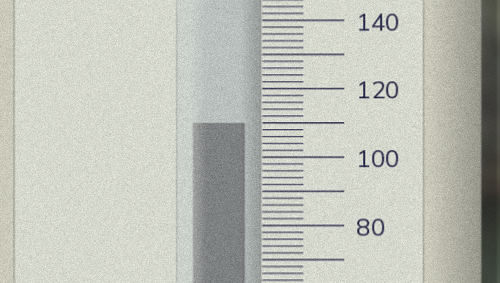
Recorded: 110 mmHg
